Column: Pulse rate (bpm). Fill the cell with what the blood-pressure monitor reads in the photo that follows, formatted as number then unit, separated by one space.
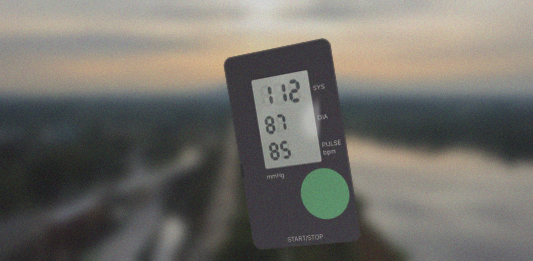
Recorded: 85 bpm
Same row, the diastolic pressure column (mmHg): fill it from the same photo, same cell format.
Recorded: 87 mmHg
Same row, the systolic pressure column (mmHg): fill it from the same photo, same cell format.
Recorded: 112 mmHg
